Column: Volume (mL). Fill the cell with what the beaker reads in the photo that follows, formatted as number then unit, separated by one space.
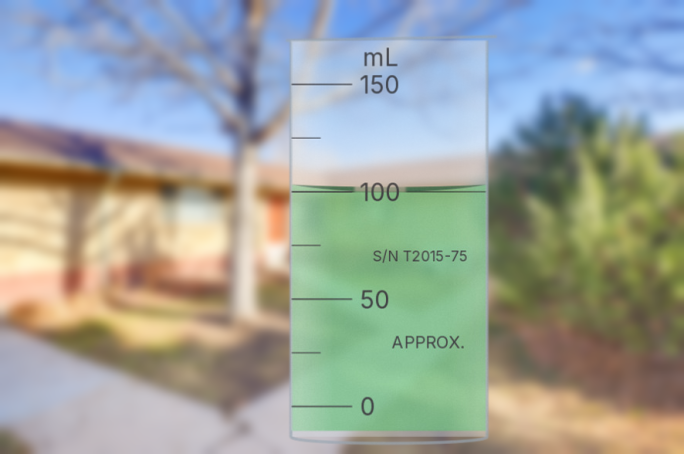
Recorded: 100 mL
